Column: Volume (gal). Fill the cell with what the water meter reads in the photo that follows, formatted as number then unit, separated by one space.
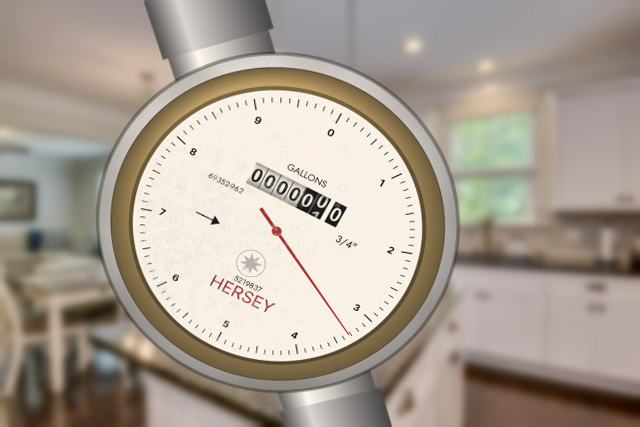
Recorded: 3.3 gal
